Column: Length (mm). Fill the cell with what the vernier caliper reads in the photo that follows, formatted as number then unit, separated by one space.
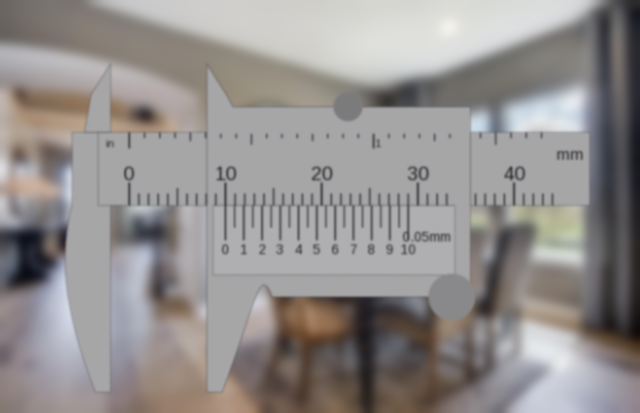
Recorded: 10.0 mm
